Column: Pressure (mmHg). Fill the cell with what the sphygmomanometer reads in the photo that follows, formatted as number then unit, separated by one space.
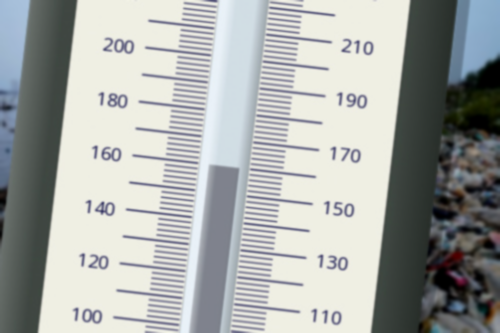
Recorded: 160 mmHg
